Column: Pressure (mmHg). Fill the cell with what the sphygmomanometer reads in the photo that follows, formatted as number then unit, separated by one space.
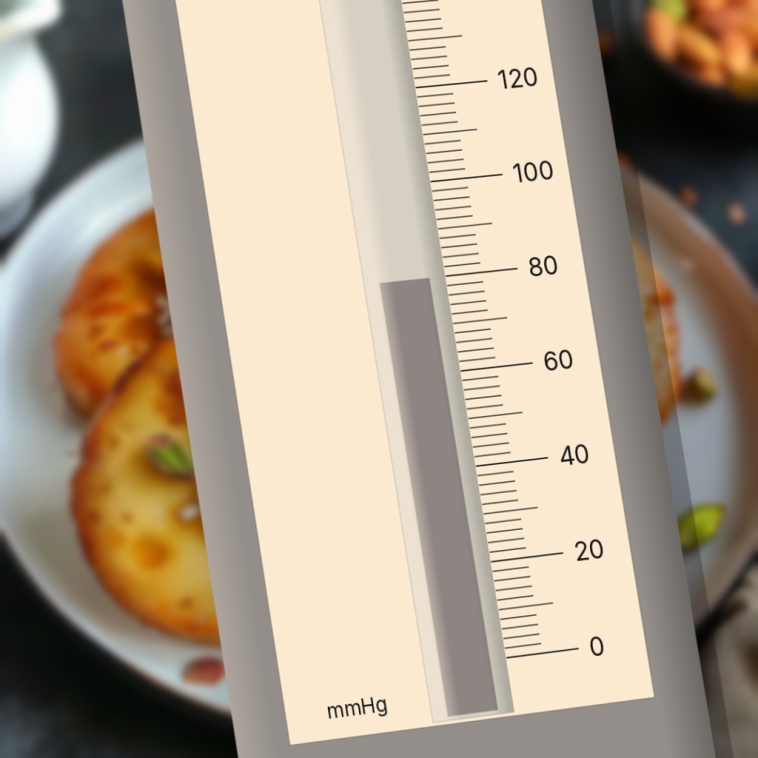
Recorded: 80 mmHg
